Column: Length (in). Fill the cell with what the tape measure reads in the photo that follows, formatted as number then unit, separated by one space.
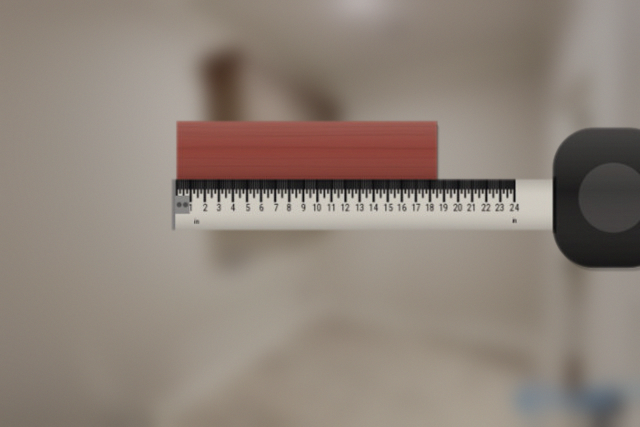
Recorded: 18.5 in
